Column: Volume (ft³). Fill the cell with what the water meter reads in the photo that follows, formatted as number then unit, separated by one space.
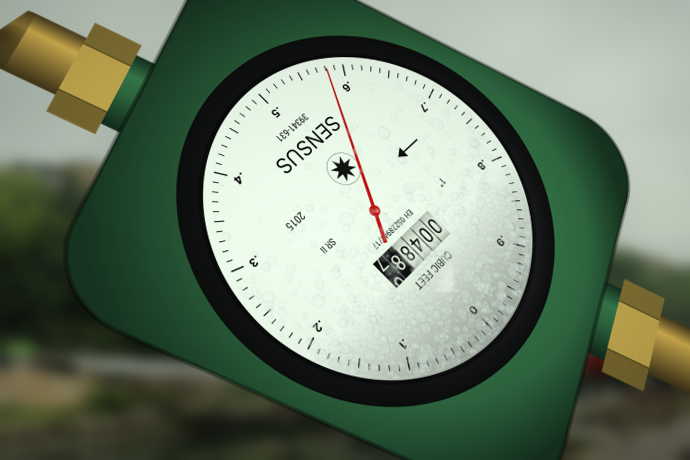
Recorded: 4886.58 ft³
